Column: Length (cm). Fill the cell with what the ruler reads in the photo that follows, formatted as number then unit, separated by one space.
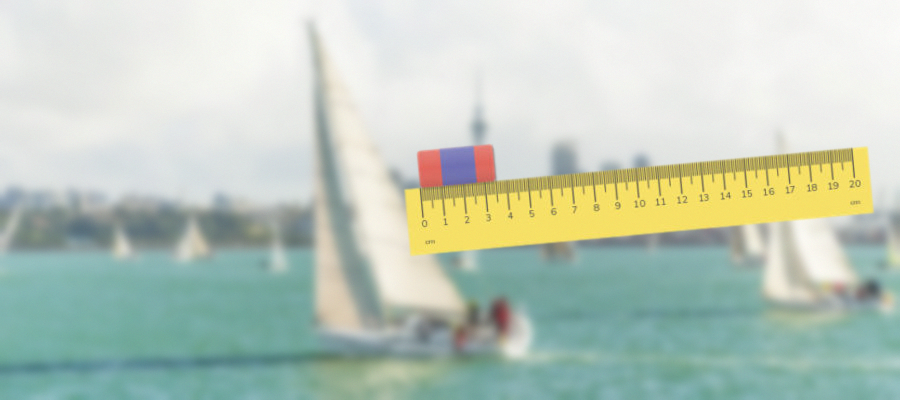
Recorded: 3.5 cm
